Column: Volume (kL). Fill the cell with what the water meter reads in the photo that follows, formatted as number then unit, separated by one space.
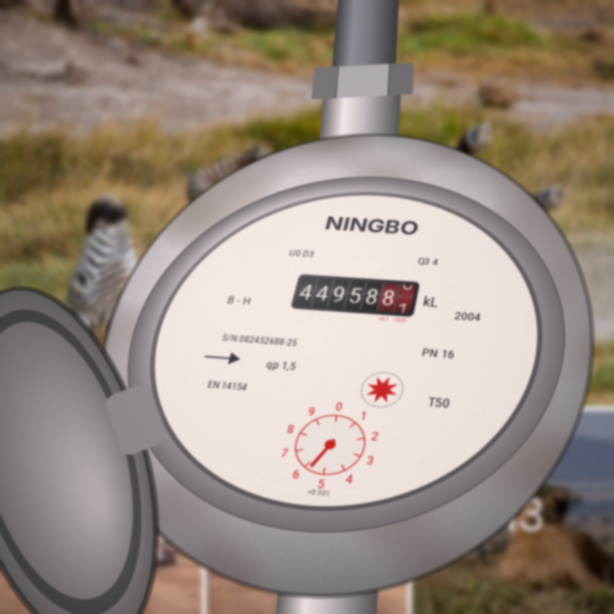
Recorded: 44958.805 kL
